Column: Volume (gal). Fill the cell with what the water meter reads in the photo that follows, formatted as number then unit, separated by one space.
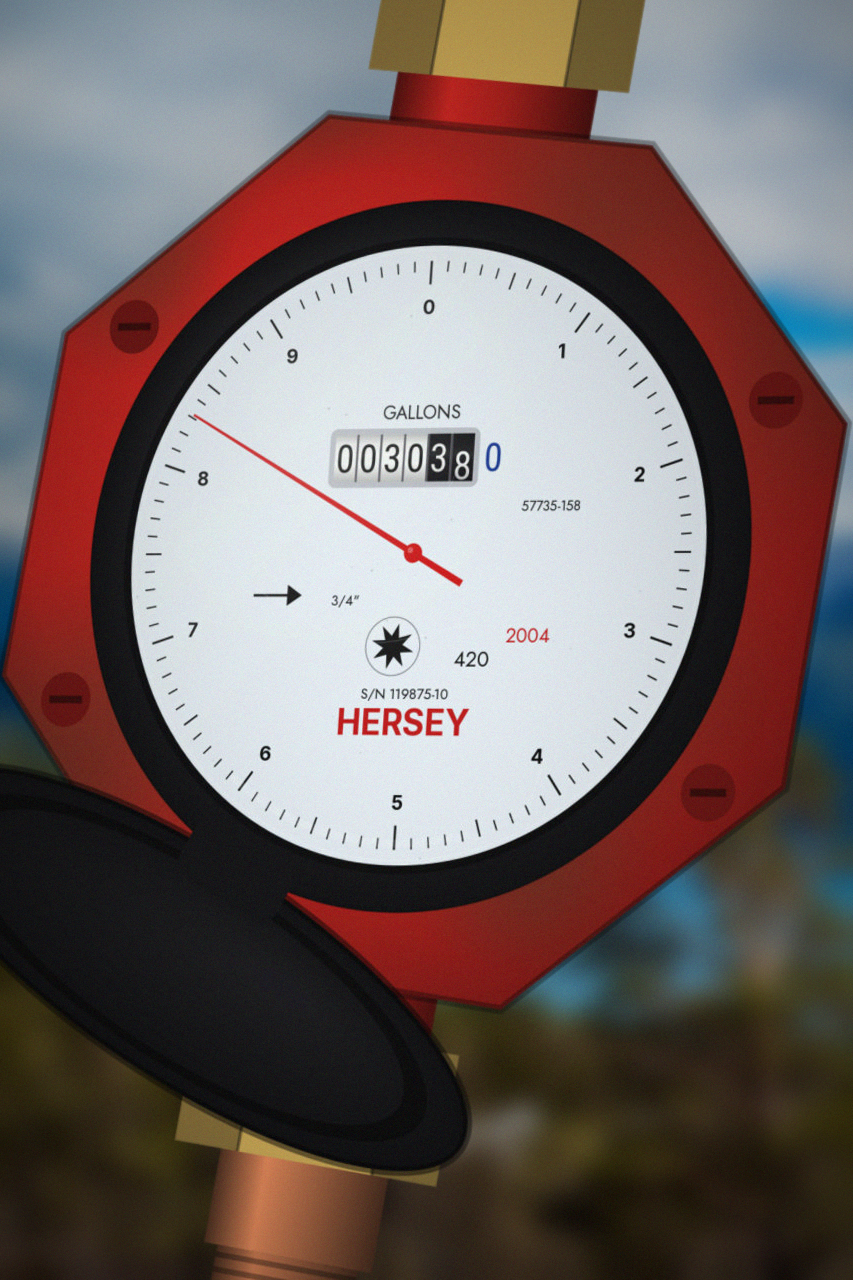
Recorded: 30378.3 gal
